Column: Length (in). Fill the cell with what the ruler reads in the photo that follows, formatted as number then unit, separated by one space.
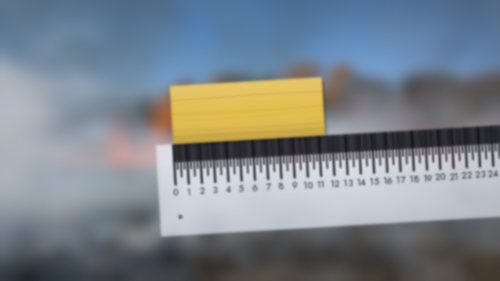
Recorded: 11.5 in
